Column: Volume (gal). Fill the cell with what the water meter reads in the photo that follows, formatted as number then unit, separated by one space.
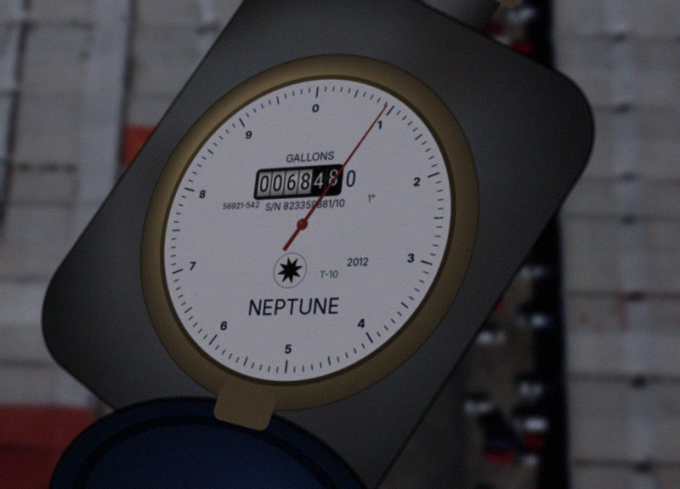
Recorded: 68480.9 gal
